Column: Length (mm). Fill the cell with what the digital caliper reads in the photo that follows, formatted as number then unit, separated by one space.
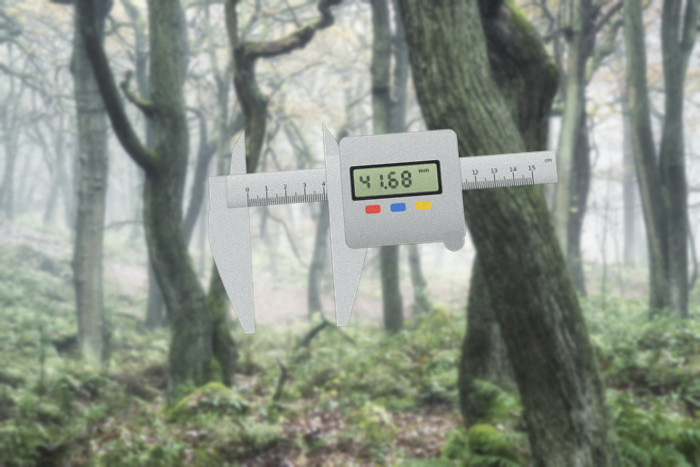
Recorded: 41.68 mm
